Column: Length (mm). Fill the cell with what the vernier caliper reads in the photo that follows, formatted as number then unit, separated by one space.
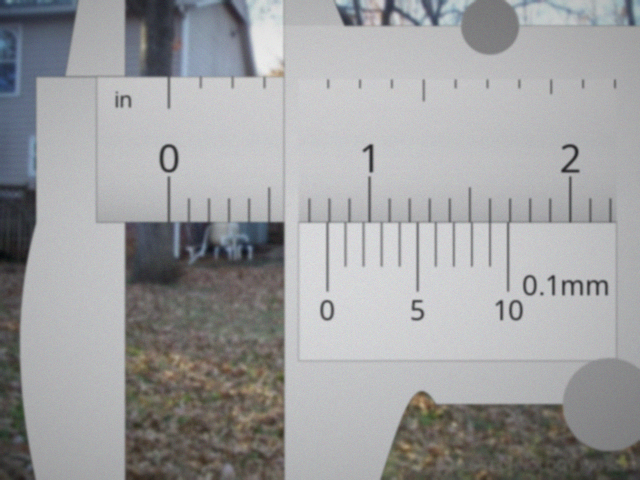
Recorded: 7.9 mm
